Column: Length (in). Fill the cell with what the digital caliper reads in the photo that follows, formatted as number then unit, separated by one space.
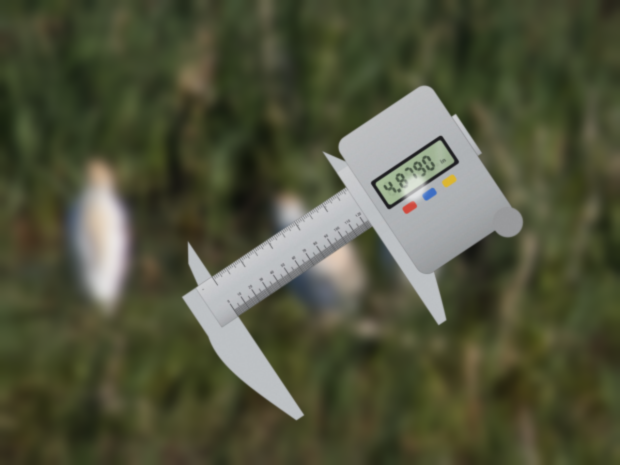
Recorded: 4.8790 in
